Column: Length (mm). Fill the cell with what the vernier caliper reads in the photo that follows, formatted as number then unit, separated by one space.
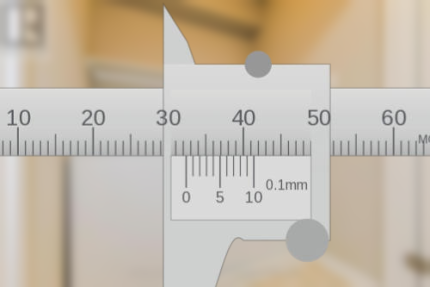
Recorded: 32.4 mm
